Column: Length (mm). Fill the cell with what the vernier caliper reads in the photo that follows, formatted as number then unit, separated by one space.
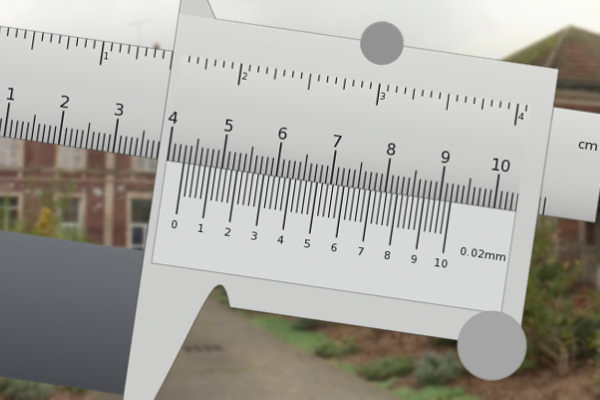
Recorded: 43.0 mm
